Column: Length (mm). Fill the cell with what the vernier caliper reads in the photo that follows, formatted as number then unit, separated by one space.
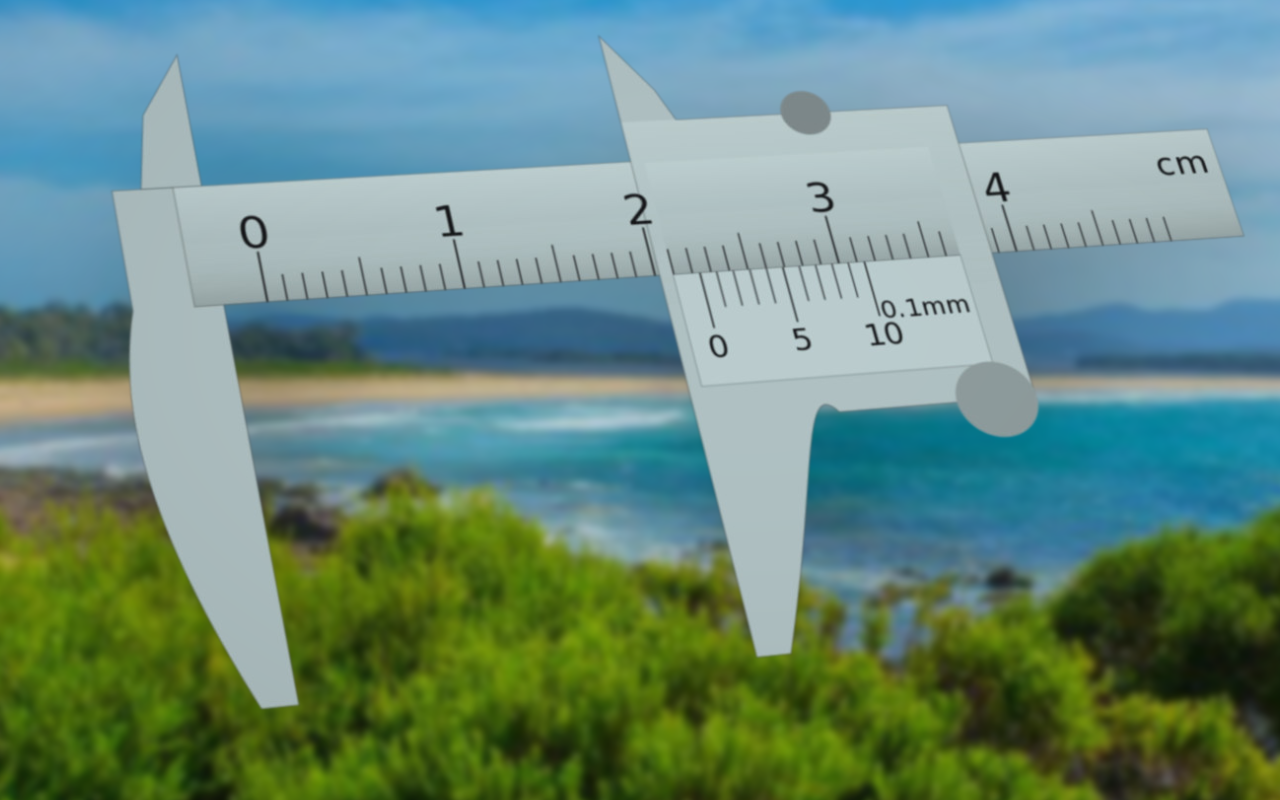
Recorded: 22.4 mm
